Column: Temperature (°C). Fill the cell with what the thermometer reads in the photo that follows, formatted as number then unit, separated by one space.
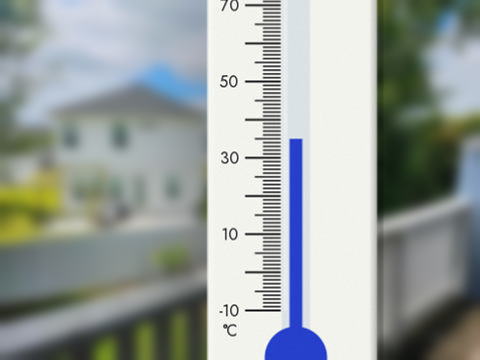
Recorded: 35 °C
